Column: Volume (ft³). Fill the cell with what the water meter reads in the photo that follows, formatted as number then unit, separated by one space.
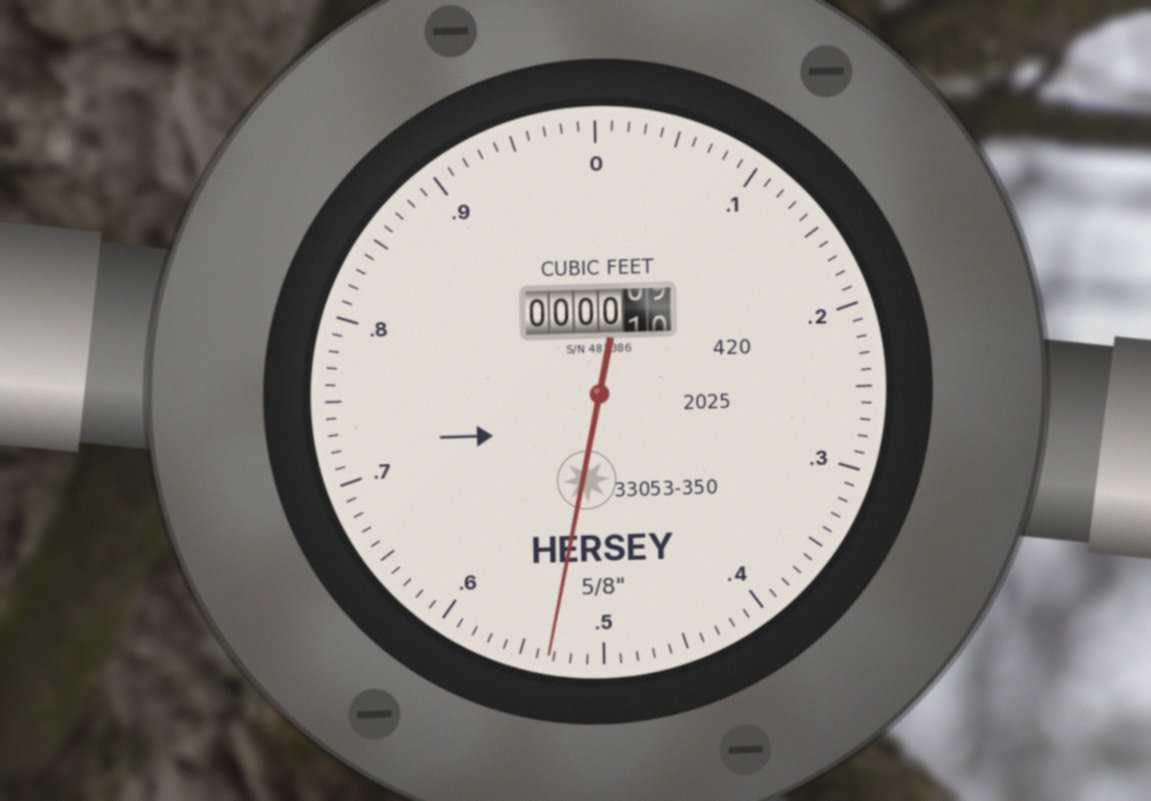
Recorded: 9.53 ft³
